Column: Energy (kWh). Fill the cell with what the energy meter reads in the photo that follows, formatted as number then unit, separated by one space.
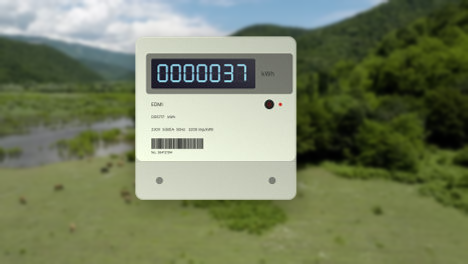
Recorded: 37 kWh
